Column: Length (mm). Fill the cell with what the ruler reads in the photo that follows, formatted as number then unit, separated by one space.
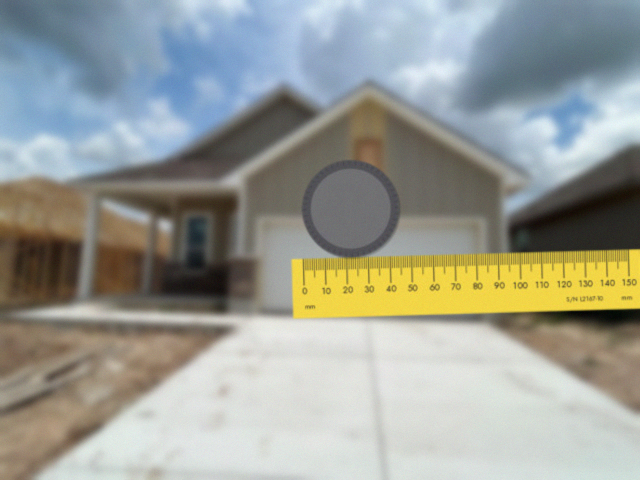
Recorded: 45 mm
